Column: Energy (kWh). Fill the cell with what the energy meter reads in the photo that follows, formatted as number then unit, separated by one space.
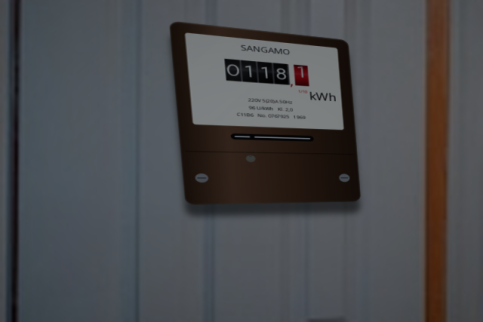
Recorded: 118.1 kWh
